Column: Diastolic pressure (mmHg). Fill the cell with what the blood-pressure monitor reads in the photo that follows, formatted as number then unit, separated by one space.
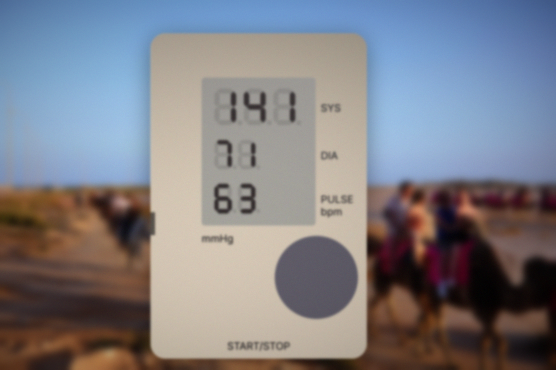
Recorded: 71 mmHg
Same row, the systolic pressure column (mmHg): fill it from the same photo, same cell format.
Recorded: 141 mmHg
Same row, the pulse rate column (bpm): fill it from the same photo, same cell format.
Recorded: 63 bpm
